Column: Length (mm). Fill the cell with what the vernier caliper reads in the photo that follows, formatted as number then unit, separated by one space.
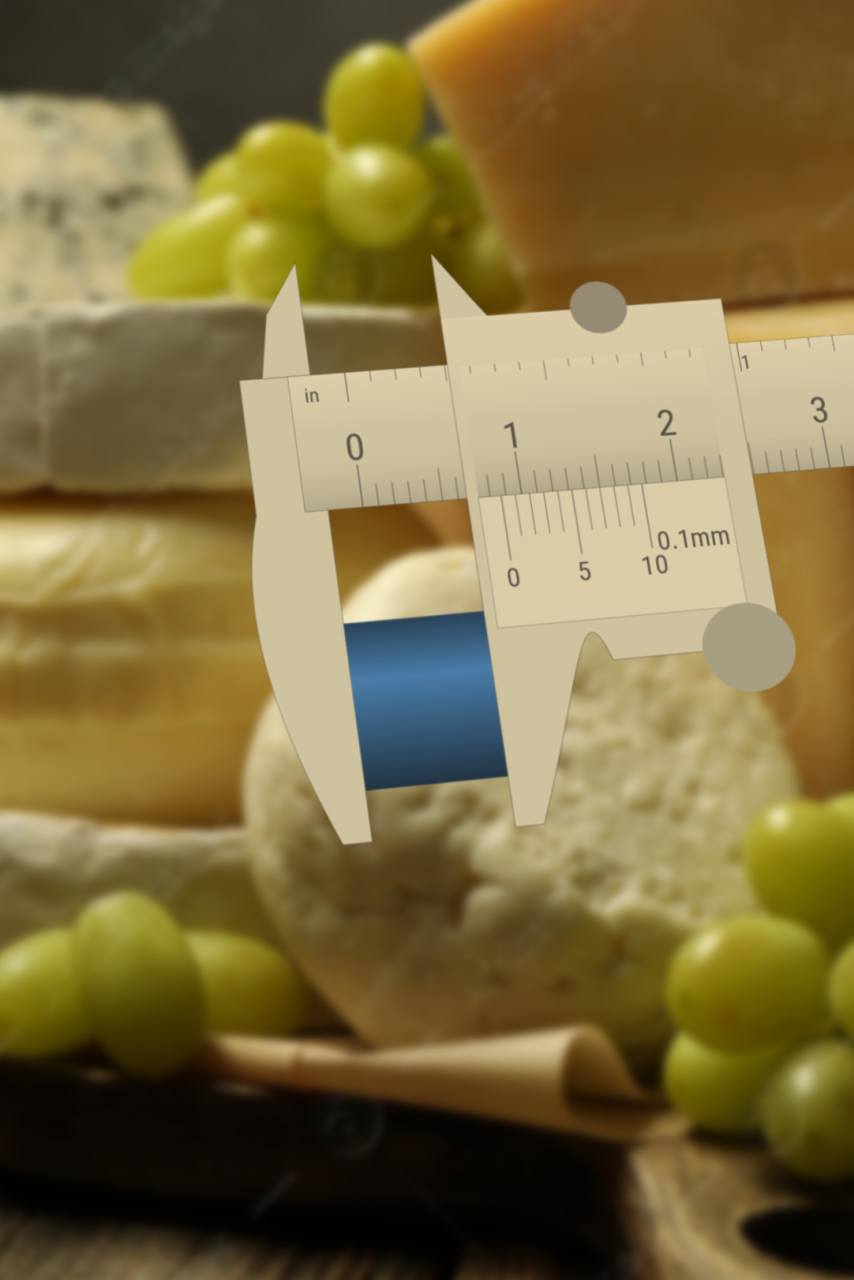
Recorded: 8.7 mm
